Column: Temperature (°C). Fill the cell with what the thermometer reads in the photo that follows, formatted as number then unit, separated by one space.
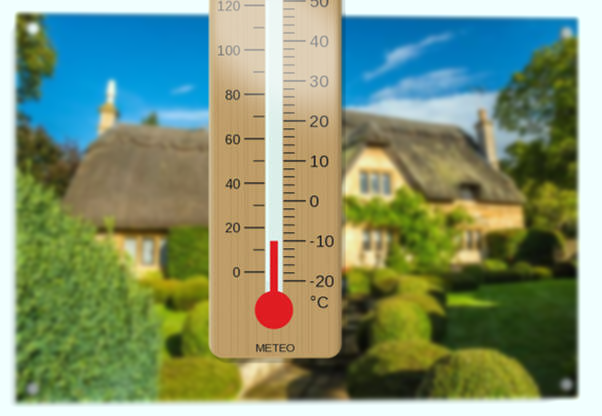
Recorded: -10 °C
